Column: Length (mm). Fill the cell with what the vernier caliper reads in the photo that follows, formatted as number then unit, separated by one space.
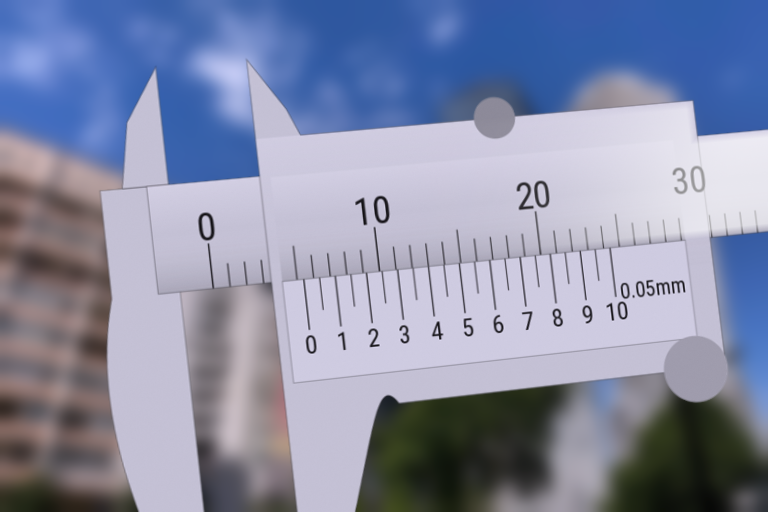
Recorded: 5.4 mm
